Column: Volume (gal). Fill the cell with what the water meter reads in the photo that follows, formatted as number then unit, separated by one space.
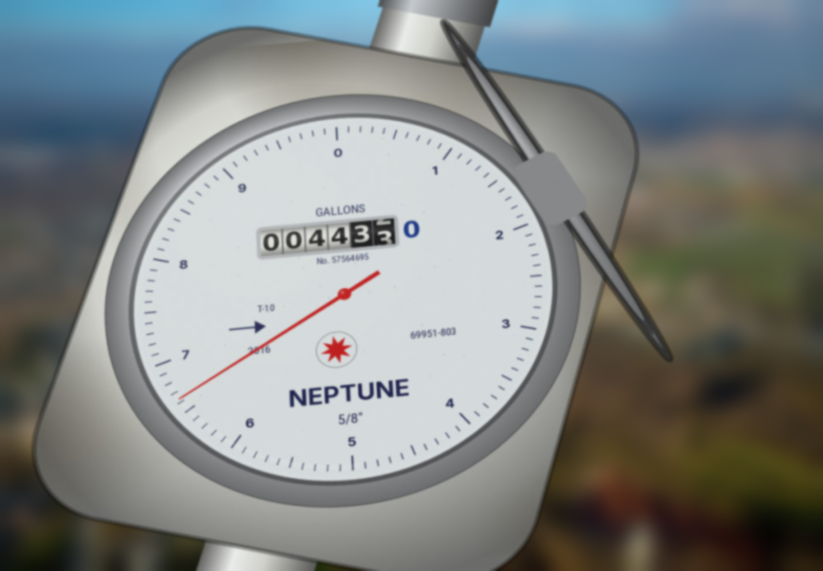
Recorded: 44326.6 gal
